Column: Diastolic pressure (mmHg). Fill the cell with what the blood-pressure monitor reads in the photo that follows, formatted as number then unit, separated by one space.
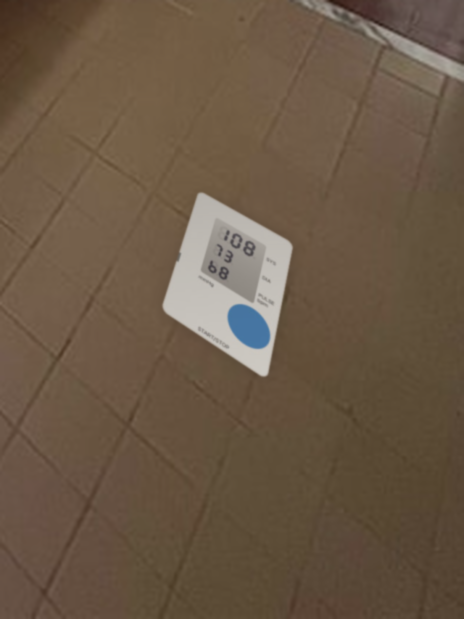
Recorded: 73 mmHg
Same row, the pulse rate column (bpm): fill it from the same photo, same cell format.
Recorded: 68 bpm
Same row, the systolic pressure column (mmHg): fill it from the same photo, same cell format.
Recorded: 108 mmHg
